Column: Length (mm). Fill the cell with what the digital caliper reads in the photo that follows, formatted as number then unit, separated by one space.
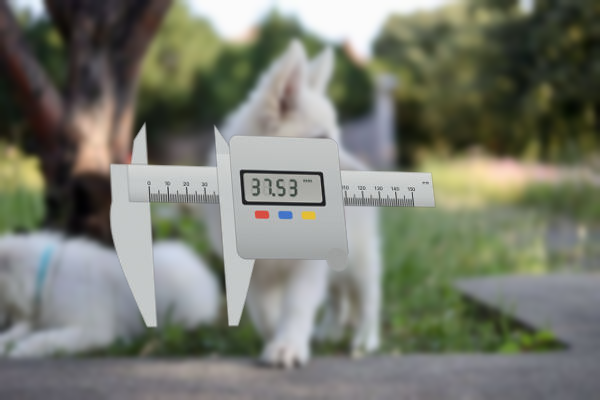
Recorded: 37.53 mm
